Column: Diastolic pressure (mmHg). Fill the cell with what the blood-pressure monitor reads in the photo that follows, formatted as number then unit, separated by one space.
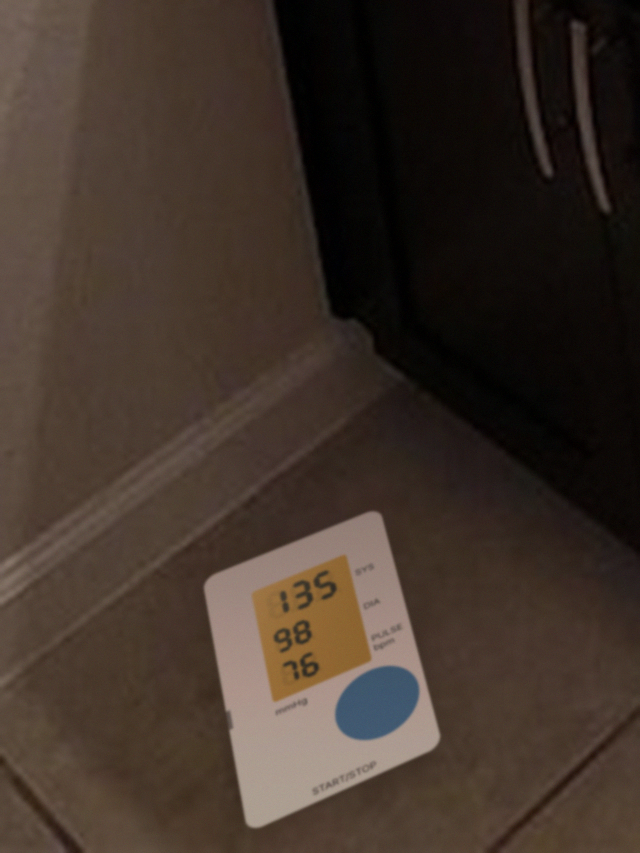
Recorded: 98 mmHg
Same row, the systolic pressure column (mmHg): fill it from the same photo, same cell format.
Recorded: 135 mmHg
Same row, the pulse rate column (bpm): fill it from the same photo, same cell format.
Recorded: 76 bpm
